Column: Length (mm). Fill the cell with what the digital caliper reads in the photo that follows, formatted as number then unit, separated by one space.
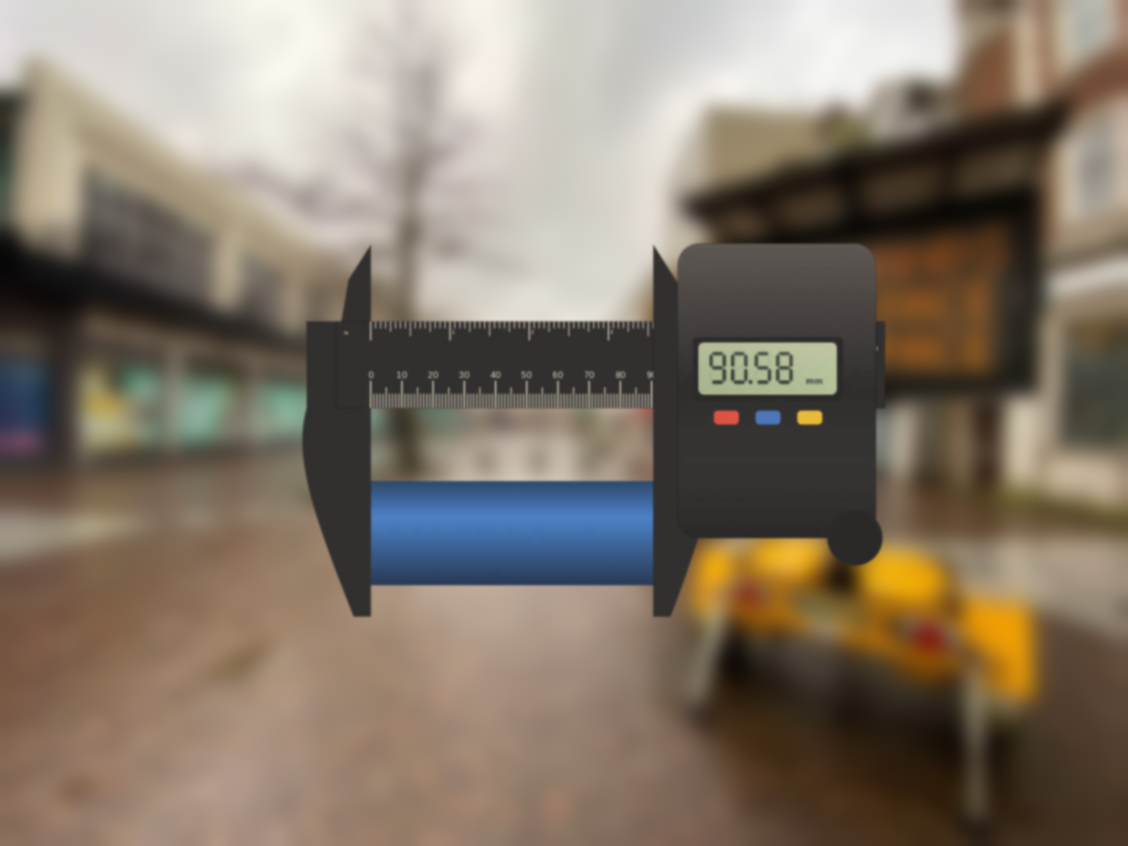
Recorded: 90.58 mm
